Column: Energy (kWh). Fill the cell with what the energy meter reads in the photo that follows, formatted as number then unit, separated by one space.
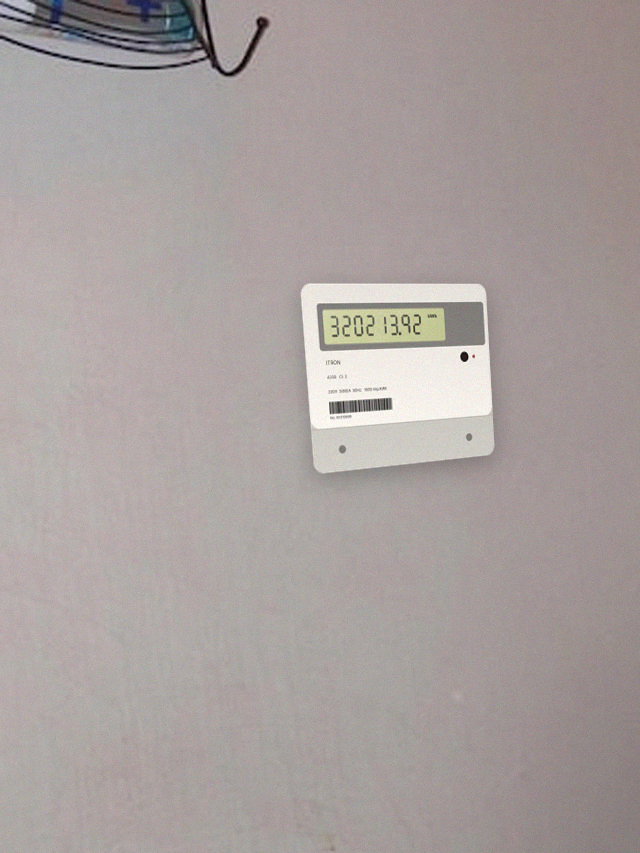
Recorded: 320213.92 kWh
